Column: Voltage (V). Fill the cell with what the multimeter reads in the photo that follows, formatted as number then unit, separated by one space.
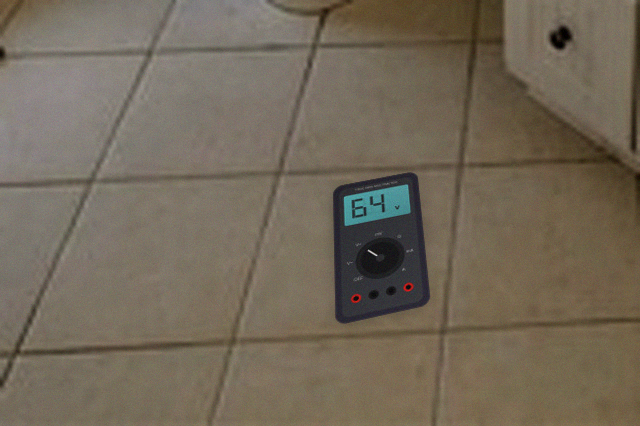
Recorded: 64 V
